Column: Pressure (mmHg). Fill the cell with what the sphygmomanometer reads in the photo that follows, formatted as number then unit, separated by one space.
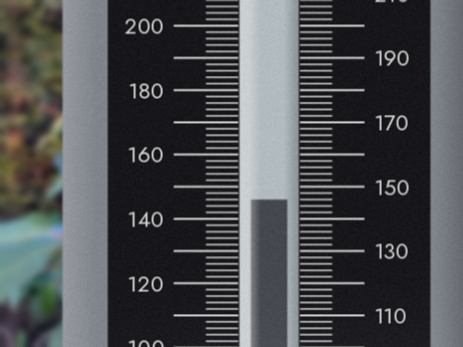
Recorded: 146 mmHg
